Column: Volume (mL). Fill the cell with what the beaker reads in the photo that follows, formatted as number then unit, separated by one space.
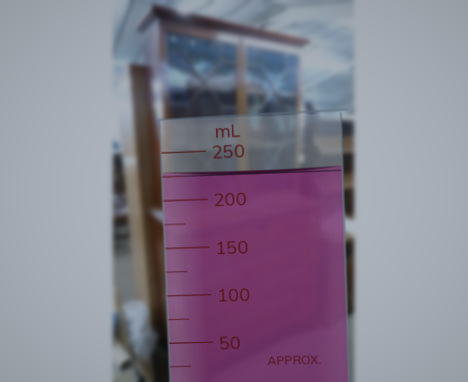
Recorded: 225 mL
